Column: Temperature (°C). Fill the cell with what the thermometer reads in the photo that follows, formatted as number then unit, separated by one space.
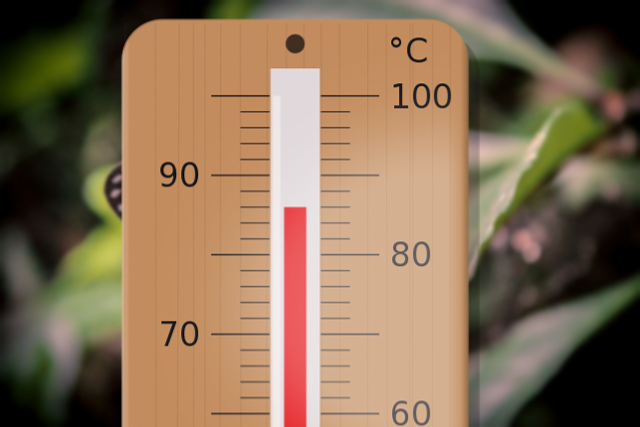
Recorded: 86 °C
